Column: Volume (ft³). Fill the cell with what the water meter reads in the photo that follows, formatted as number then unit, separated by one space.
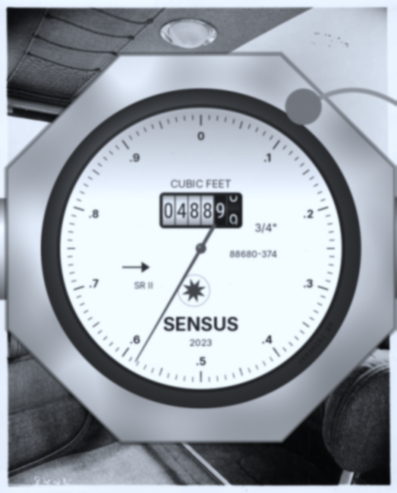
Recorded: 48898.58 ft³
